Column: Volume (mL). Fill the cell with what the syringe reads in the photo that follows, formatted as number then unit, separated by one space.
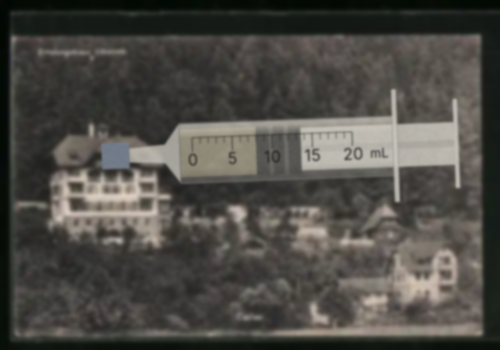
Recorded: 8 mL
